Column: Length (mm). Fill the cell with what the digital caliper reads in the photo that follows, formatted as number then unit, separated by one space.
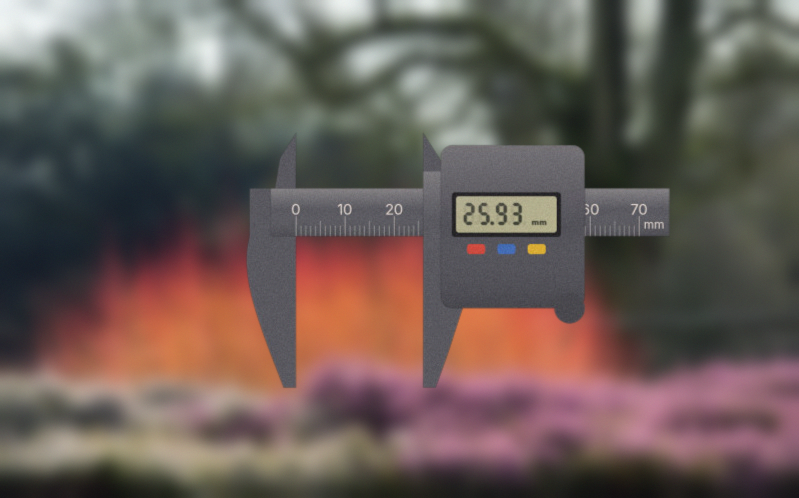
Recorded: 25.93 mm
